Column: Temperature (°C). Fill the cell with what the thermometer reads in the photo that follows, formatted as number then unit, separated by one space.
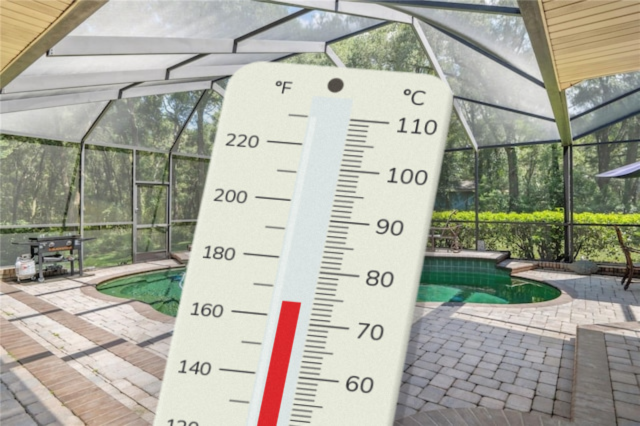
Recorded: 74 °C
